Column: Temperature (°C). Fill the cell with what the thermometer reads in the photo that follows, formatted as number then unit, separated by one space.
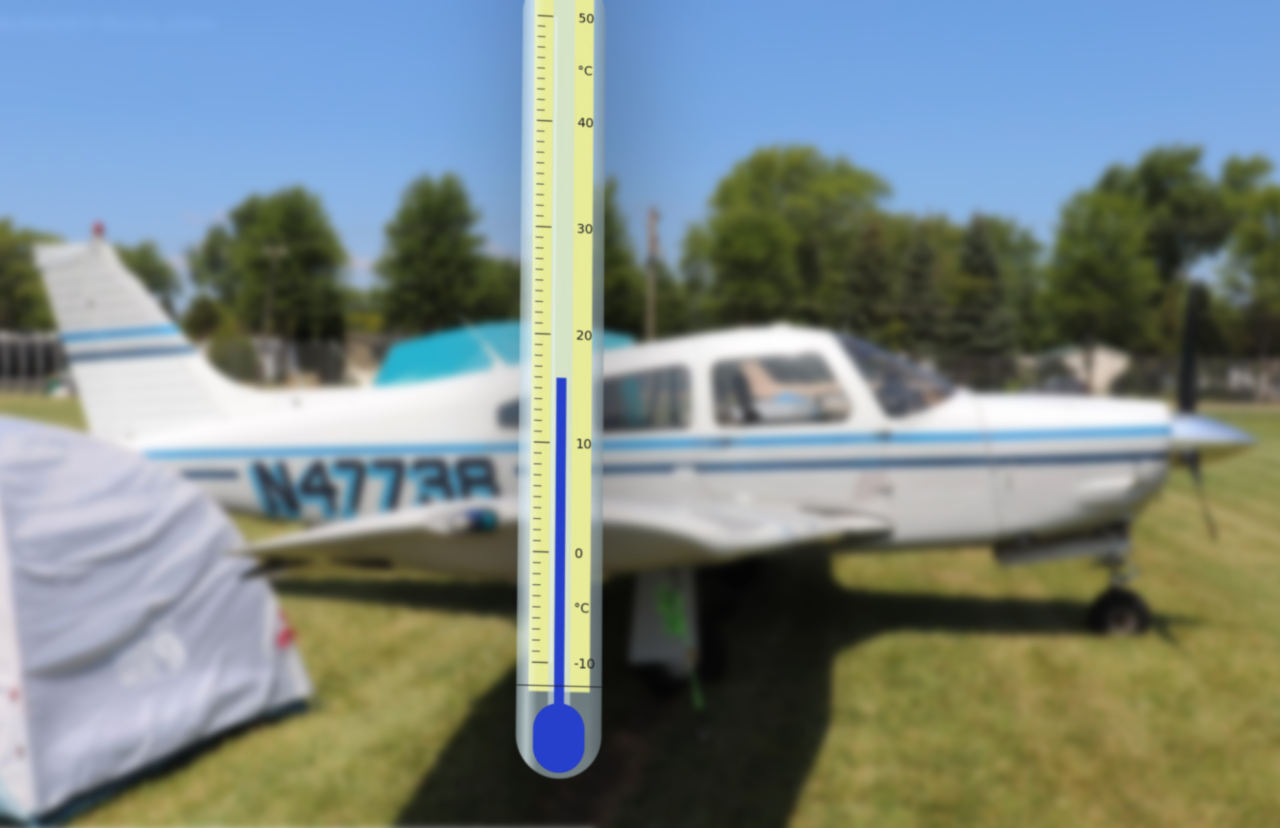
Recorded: 16 °C
